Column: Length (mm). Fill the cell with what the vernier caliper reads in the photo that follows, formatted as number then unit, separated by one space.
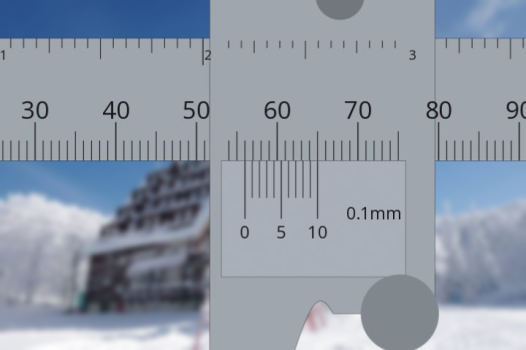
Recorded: 56.0 mm
